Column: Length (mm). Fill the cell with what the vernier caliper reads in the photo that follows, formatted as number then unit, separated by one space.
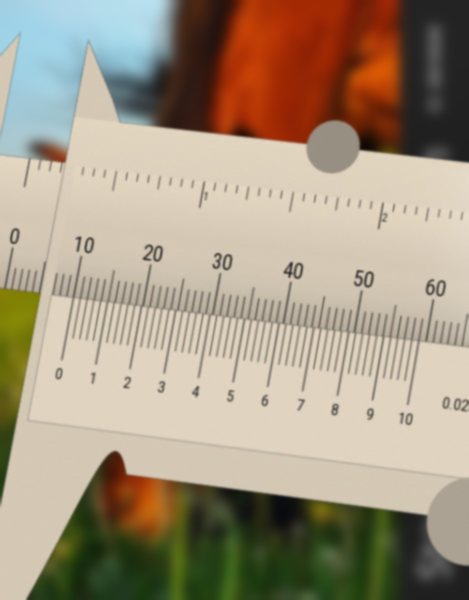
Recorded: 10.0 mm
